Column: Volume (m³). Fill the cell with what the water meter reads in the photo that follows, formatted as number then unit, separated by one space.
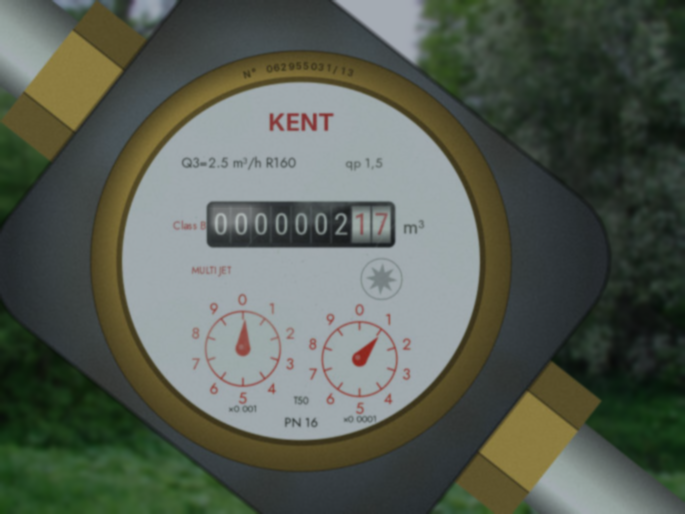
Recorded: 2.1701 m³
